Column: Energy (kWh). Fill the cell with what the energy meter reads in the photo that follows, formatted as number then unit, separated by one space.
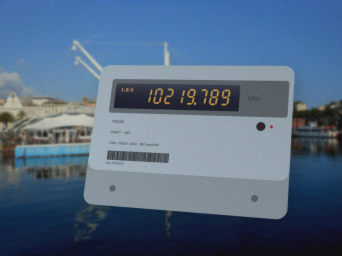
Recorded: 10219.789 kWh
